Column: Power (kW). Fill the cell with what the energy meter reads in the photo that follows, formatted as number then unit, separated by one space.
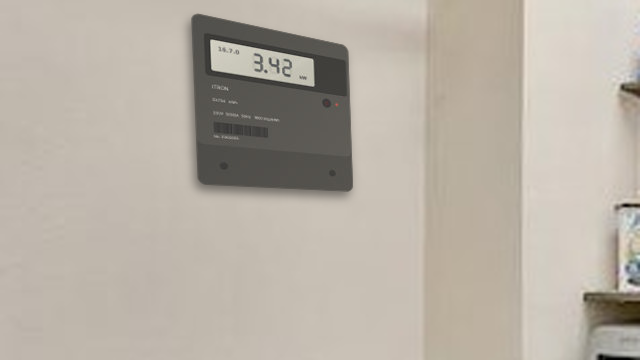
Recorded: 3.42 kW
